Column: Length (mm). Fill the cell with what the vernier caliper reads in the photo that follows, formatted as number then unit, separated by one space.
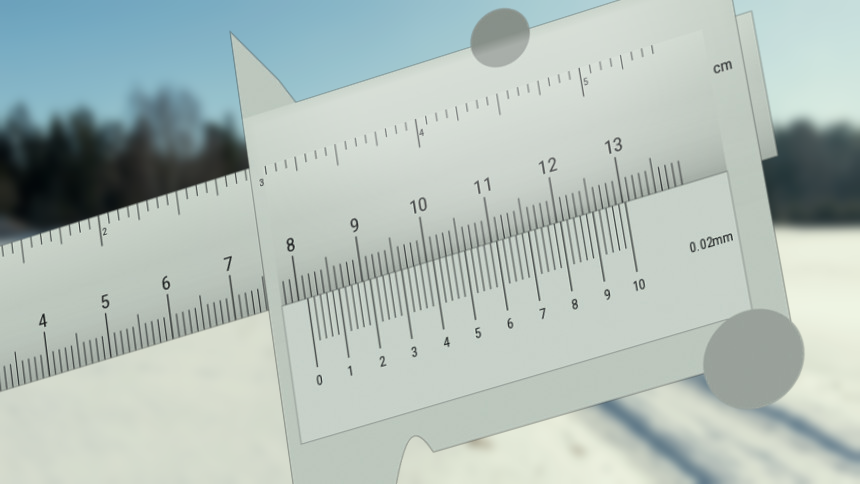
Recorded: 81.4 mm
